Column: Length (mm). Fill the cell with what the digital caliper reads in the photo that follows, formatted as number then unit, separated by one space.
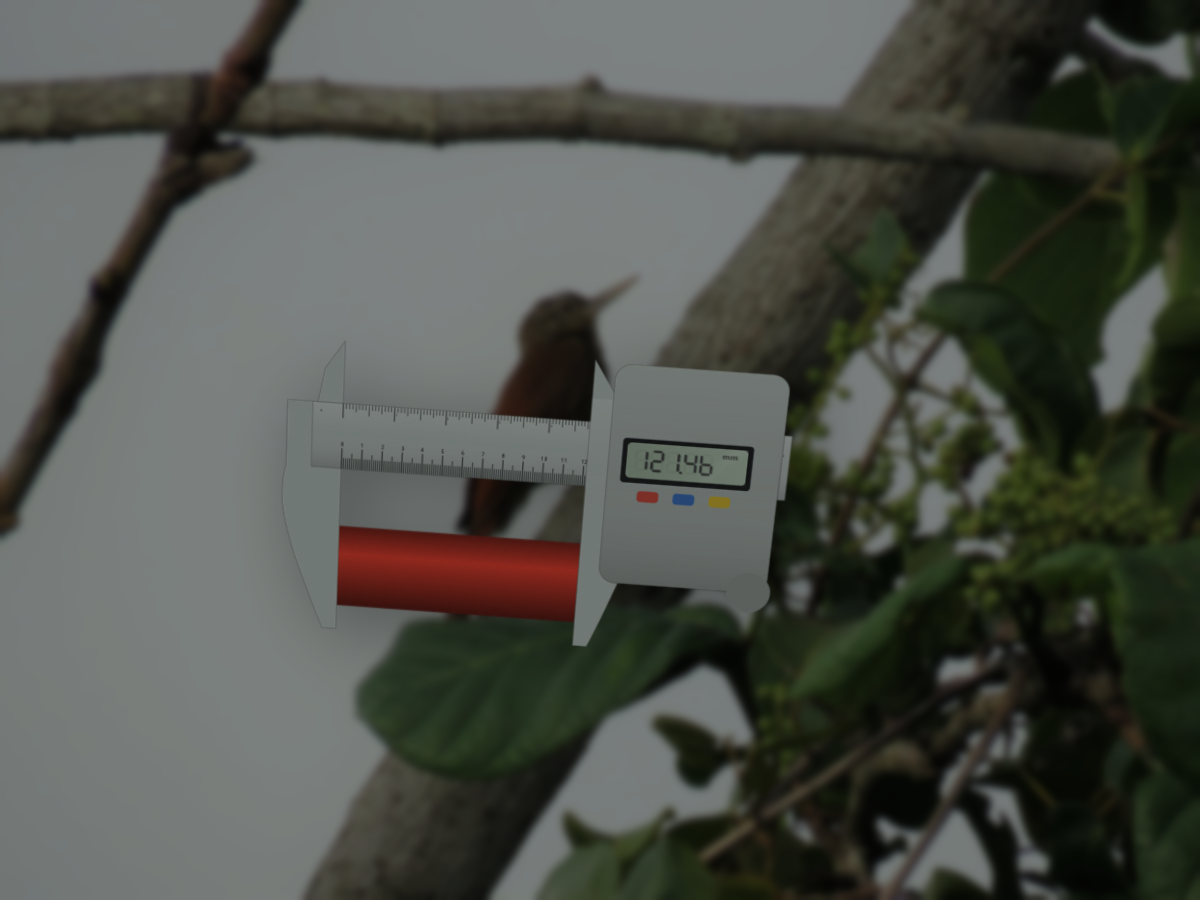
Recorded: 121.46 mm
